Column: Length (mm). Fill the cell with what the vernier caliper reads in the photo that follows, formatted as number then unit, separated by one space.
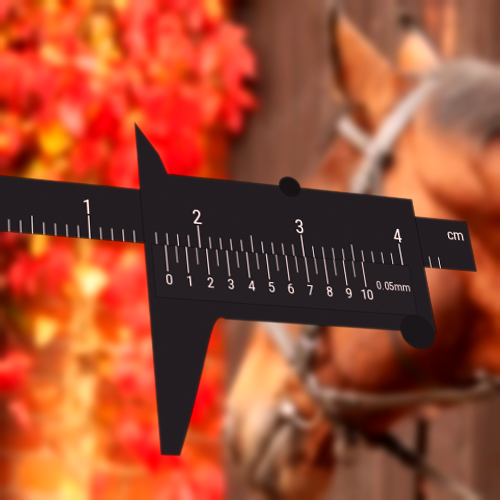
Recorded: 16.8 mm
